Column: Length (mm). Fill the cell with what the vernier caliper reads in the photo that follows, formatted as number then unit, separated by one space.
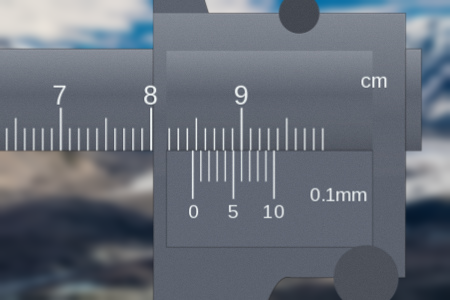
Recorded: 84.6 mm
